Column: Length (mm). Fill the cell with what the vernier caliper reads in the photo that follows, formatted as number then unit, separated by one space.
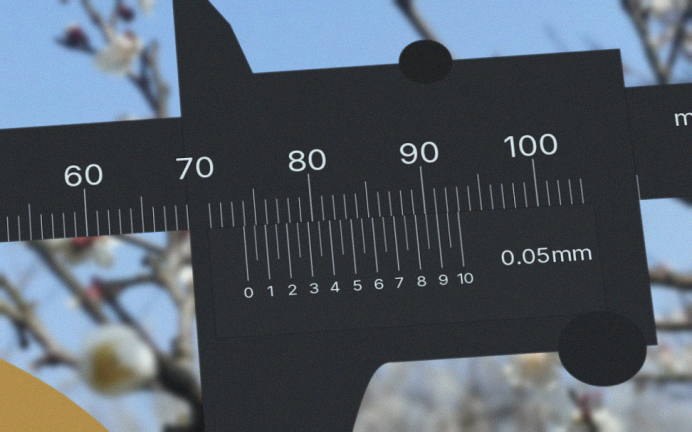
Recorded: 73.9 mm
